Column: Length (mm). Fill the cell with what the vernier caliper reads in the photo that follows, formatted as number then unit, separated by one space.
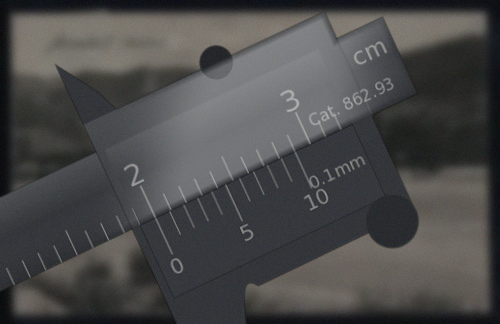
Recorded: 20.0 mm
